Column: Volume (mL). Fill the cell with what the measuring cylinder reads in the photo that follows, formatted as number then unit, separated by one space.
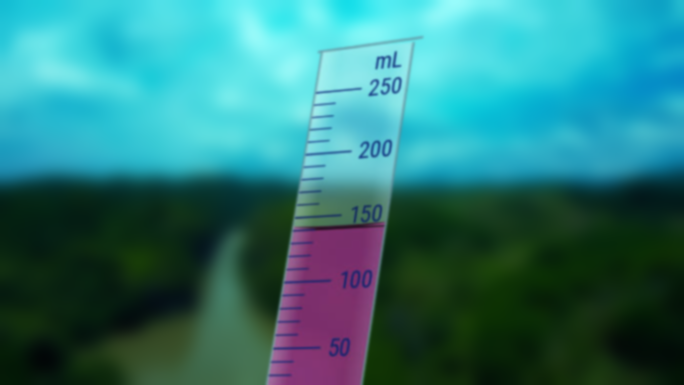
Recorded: 140 mL
